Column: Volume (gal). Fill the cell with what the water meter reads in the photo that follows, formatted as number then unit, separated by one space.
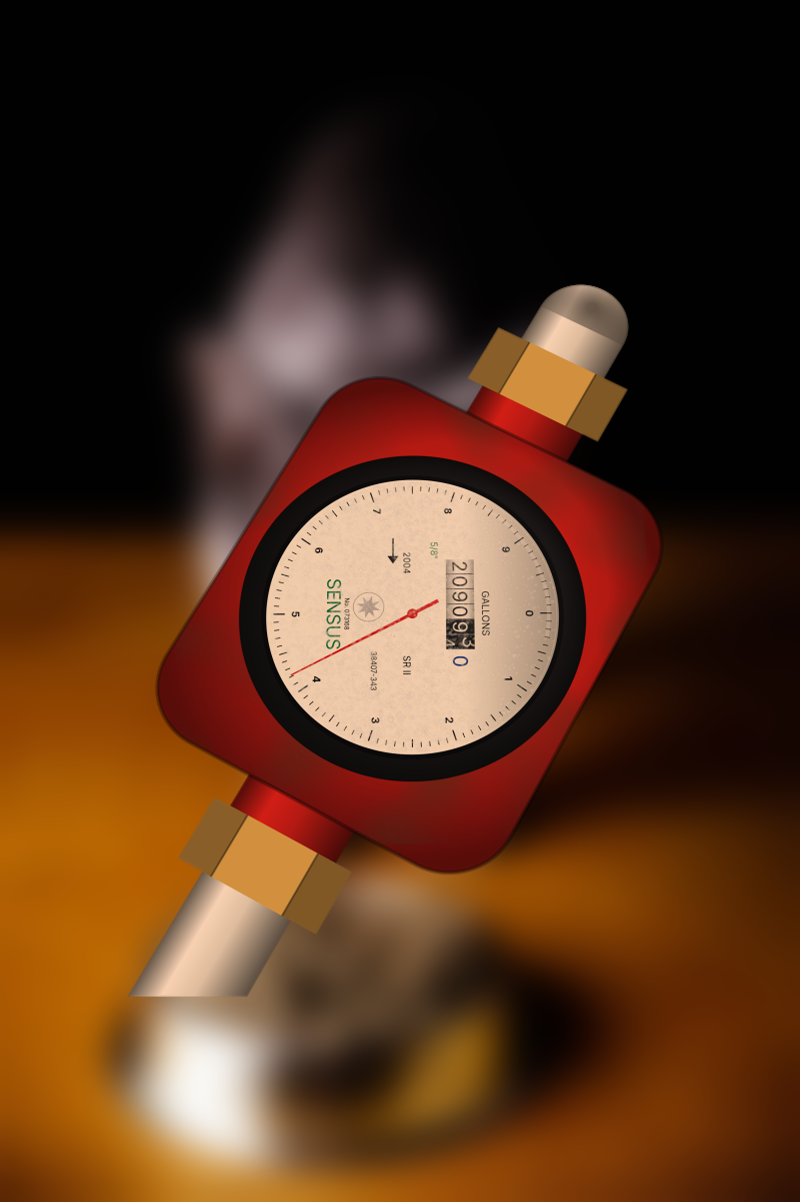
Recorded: 2090934.2 gal
